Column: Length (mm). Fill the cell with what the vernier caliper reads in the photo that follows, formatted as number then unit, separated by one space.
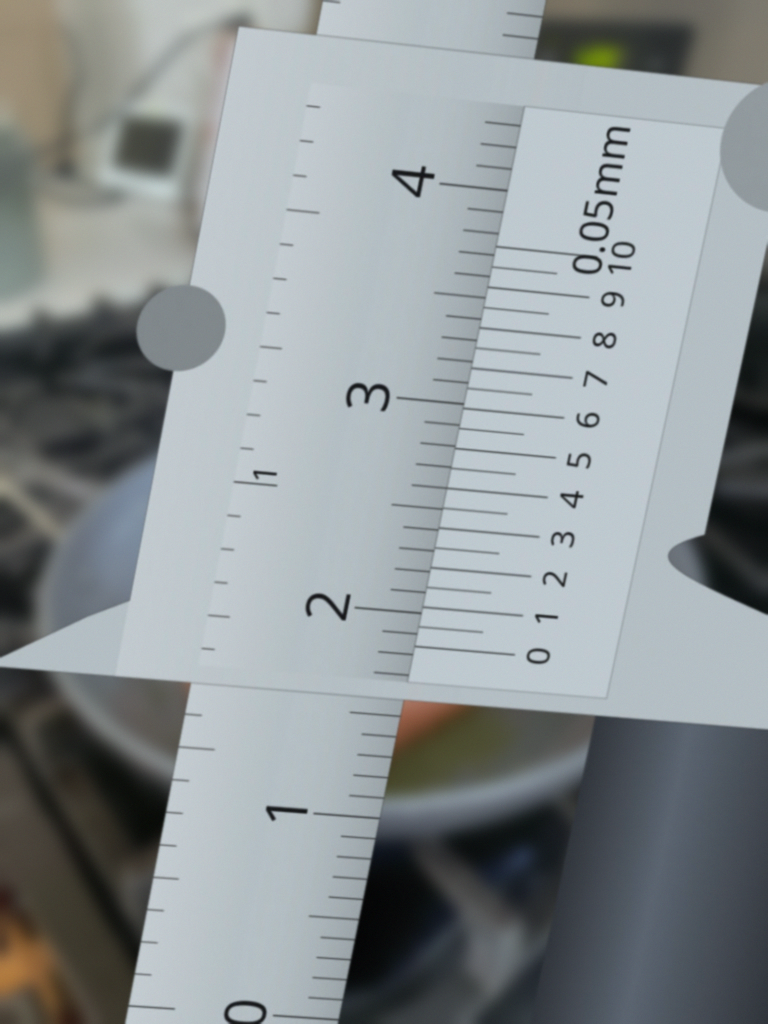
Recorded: 18.4 mm
